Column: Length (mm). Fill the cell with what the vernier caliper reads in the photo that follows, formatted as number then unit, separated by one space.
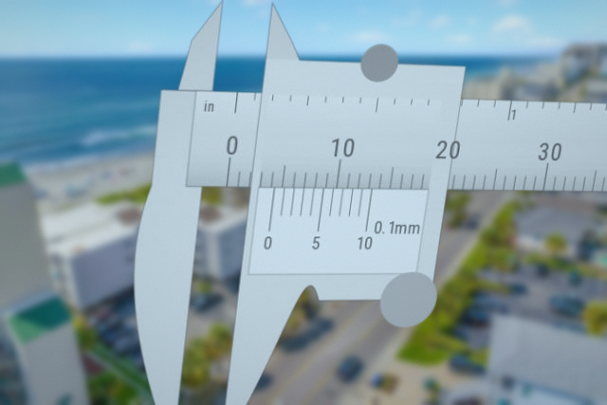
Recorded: 4.3 mm
